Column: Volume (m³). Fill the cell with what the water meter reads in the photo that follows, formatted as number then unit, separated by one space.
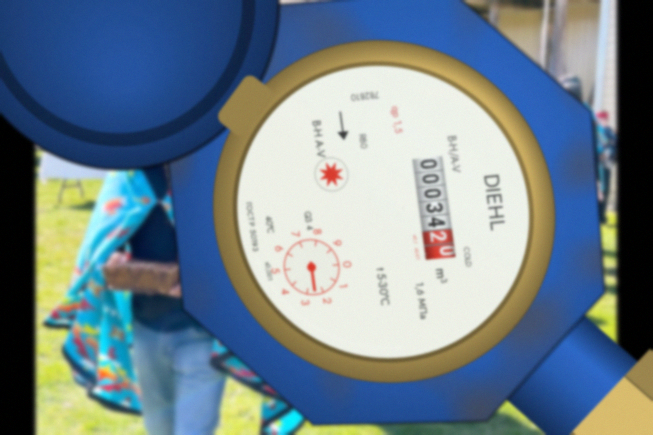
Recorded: 34.202 m³
